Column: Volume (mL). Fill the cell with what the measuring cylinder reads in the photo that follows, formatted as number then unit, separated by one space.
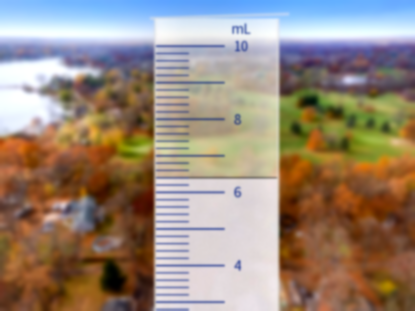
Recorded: 6.4 mL
